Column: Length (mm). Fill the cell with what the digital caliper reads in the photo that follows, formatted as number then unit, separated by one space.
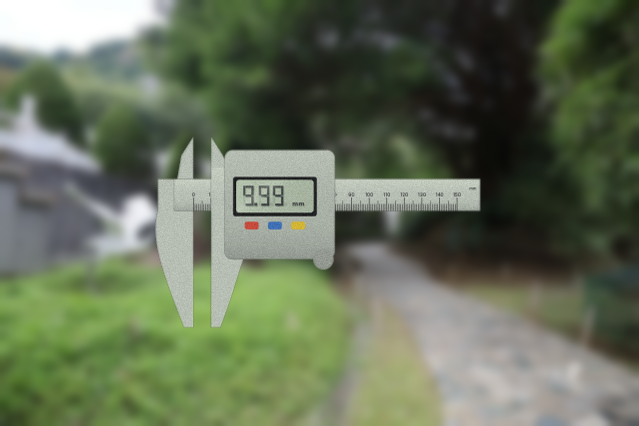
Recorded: 9.99 mm
